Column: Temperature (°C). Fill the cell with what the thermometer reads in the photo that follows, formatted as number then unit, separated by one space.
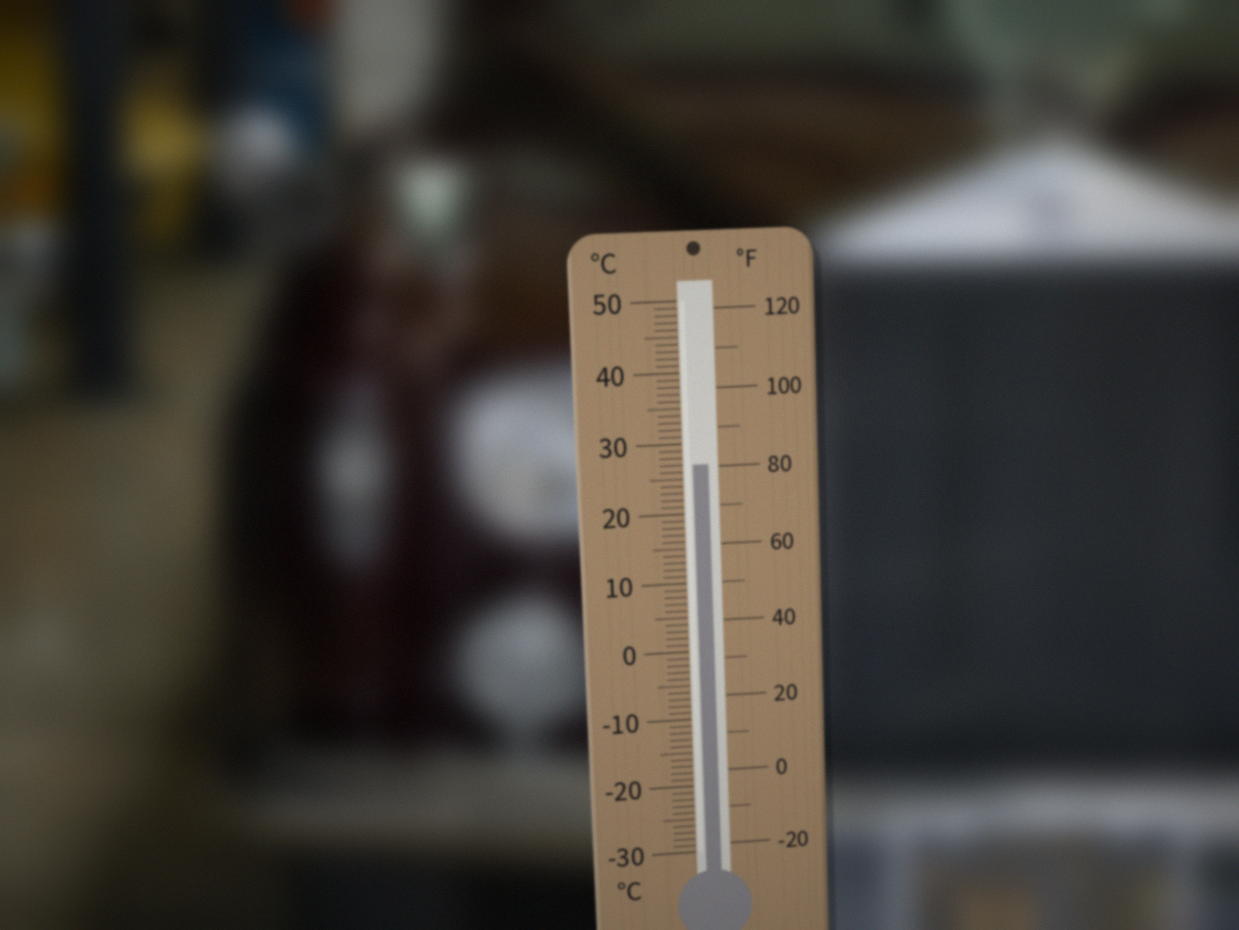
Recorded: 27 °C
